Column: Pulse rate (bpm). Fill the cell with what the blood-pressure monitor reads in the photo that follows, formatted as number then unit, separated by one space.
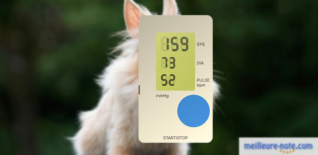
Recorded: 52 bpm
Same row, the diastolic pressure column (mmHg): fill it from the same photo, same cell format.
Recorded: 73 mmHg
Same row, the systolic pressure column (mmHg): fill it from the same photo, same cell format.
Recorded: 159 mmHg
